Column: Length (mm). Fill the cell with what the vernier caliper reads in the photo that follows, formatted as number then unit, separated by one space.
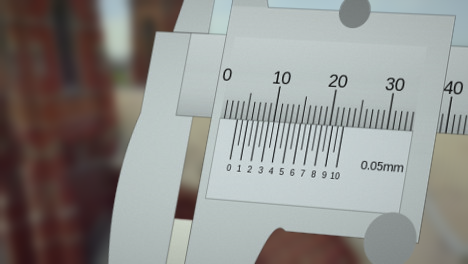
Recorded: 3.4 mm
